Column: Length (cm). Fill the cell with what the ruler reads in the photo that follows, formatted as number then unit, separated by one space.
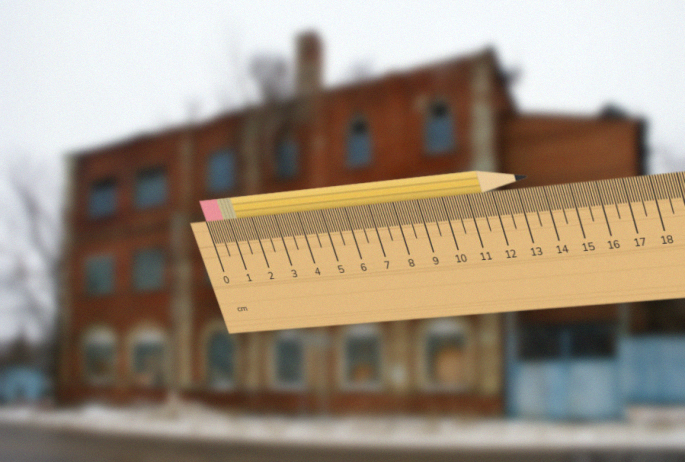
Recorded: 13.5 cm
